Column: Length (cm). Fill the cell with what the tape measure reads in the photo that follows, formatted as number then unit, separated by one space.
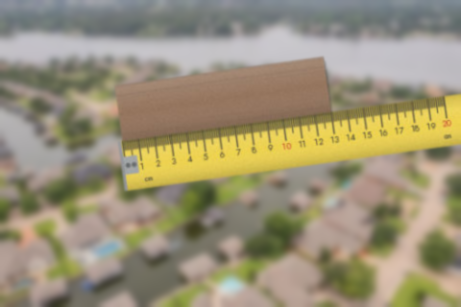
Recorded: 13 cm
